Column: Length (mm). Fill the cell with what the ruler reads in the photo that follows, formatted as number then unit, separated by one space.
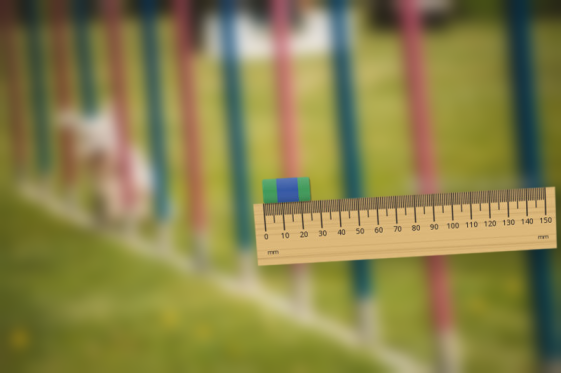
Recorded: 25 mm
